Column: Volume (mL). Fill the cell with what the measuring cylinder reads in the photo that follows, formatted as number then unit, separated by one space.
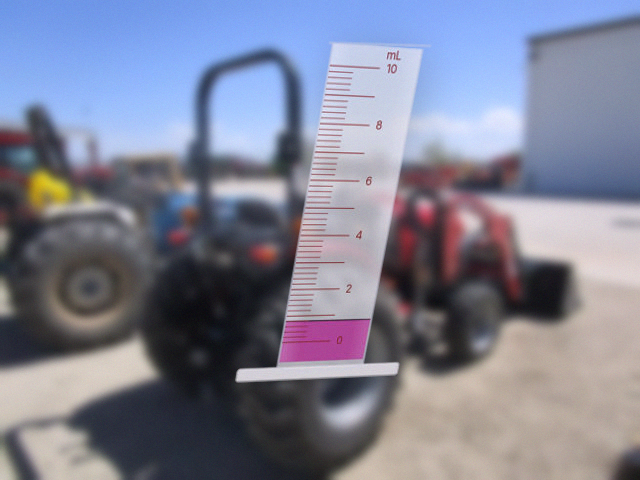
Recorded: 0.8 mL
